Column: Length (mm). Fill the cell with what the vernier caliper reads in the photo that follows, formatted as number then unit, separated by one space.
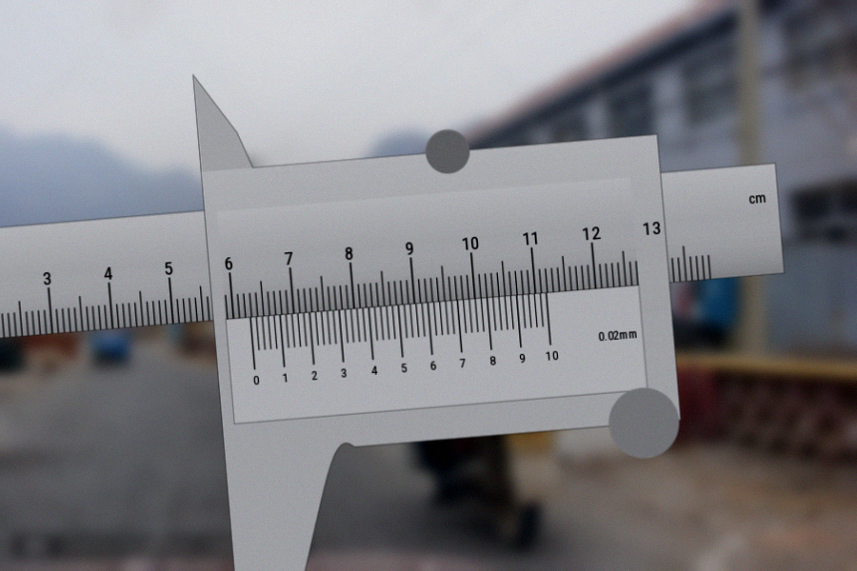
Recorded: 62.8 mm
